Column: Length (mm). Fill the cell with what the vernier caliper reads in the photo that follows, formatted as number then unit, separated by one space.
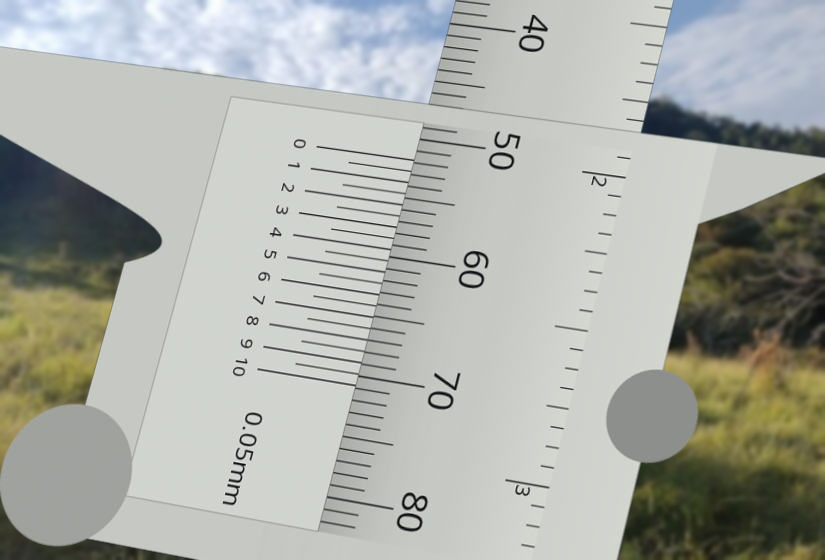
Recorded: 51.8 mm
